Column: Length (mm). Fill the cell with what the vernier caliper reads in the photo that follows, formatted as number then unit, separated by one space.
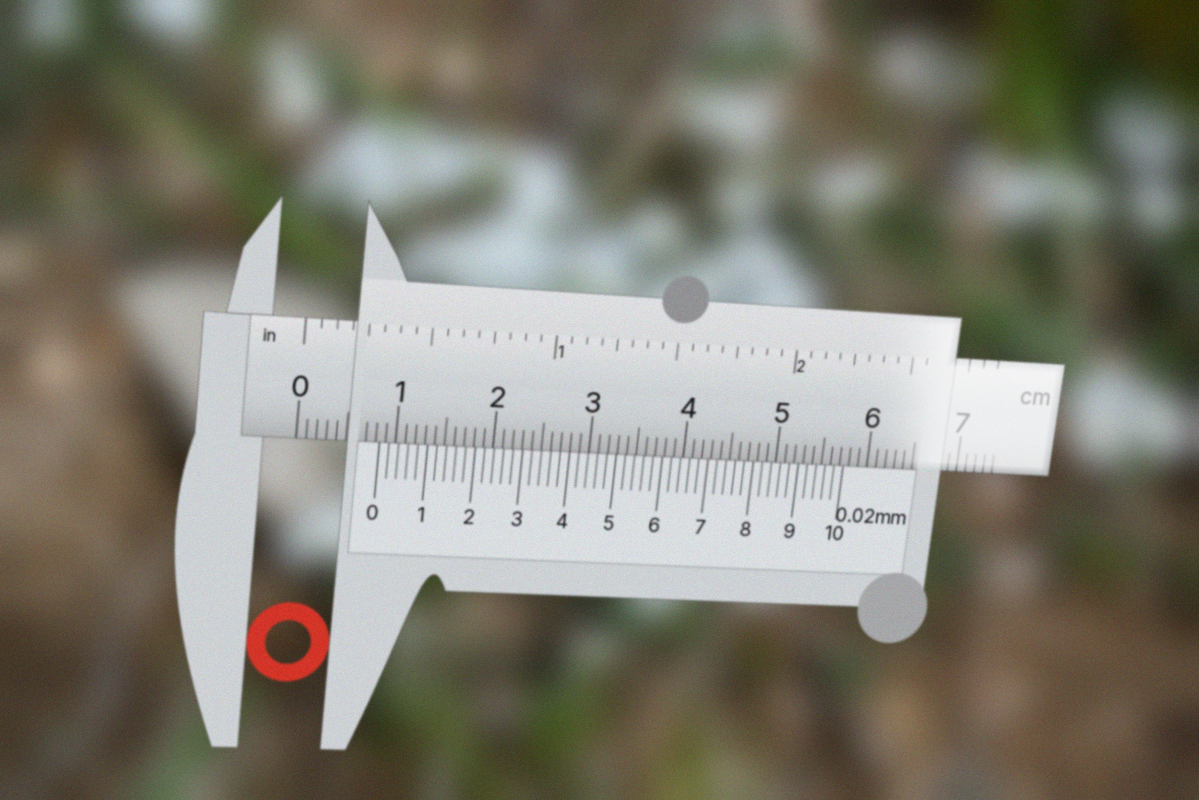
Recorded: 8.4 mm
